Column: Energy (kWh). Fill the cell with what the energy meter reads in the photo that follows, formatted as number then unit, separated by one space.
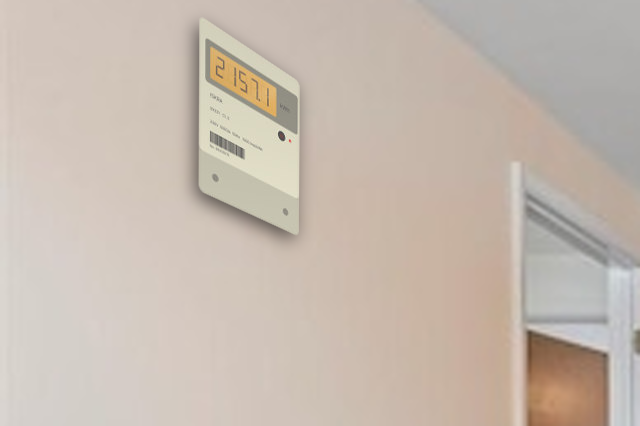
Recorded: 2157.1 kWh
